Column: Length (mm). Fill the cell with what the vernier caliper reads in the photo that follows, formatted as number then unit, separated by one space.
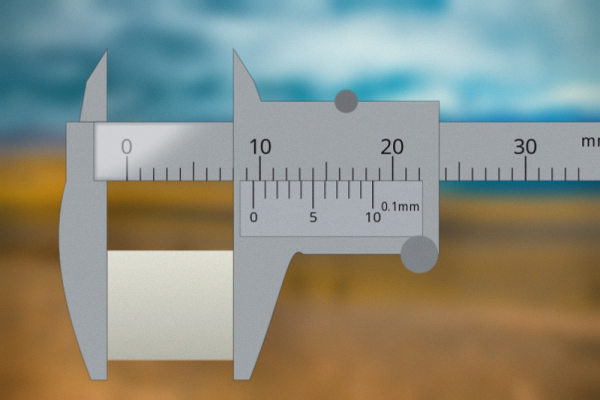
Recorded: 9.5 mm
